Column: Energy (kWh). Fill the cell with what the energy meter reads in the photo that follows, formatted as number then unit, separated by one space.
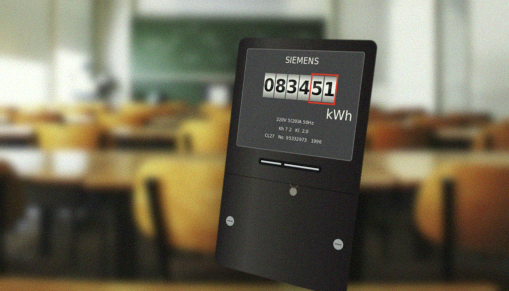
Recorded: 834.51 kWh
